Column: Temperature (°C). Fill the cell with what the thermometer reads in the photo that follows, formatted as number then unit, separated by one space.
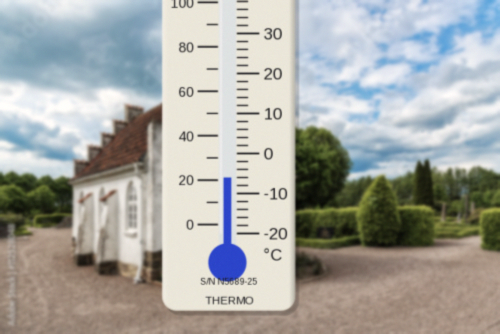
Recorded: -6 °C
